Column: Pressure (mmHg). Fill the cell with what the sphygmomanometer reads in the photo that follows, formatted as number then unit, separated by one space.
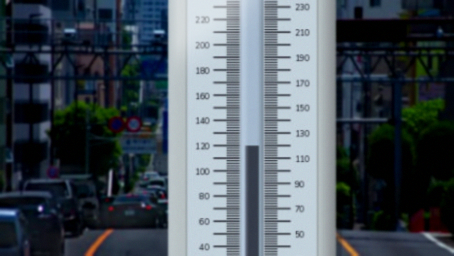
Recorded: 120 mmHg
